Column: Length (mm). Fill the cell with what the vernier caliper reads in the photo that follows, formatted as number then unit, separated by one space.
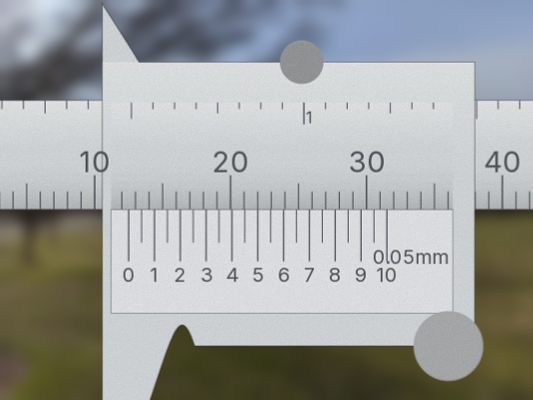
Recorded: 12.5 mm
